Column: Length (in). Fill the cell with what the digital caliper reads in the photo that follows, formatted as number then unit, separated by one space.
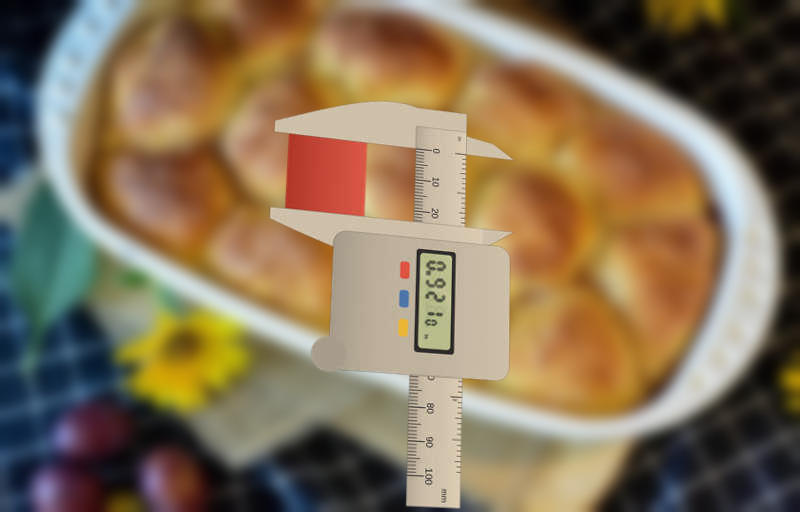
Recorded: 0.9210 in
